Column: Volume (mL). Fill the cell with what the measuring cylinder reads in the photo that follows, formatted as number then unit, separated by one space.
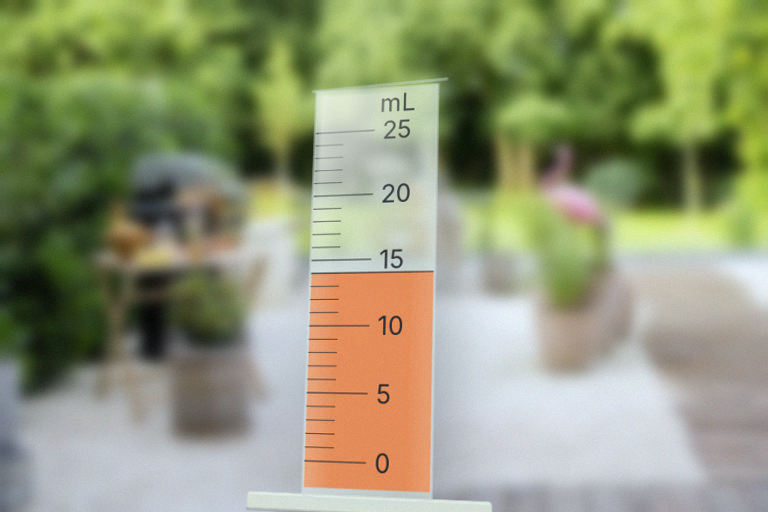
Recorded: 14 mL
